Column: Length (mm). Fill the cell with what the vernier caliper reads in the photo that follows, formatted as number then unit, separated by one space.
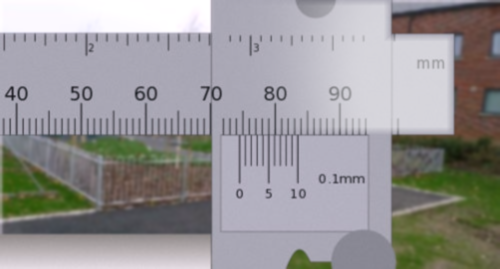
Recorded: 74.5 mm
